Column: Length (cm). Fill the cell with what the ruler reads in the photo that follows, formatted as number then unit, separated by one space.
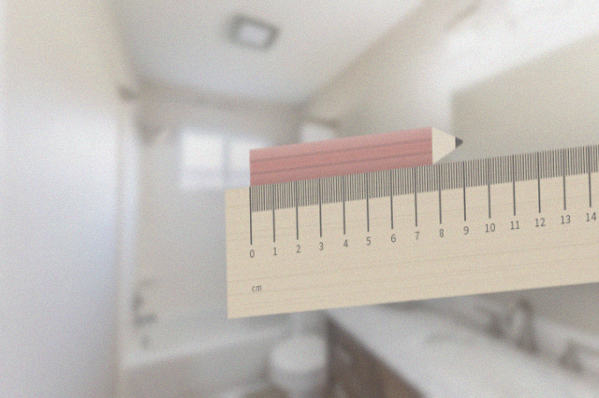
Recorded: 9 cm
